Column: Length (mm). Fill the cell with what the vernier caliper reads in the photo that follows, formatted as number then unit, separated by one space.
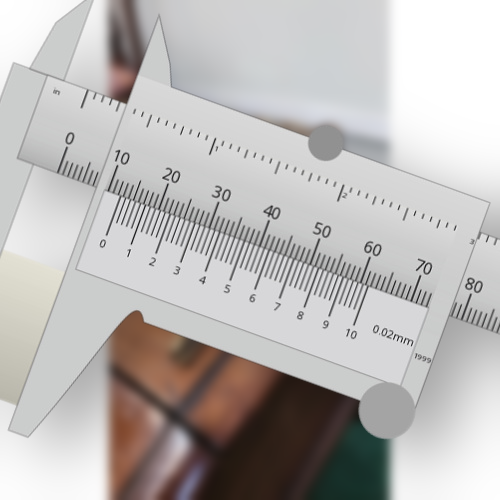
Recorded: 12.5 mm
